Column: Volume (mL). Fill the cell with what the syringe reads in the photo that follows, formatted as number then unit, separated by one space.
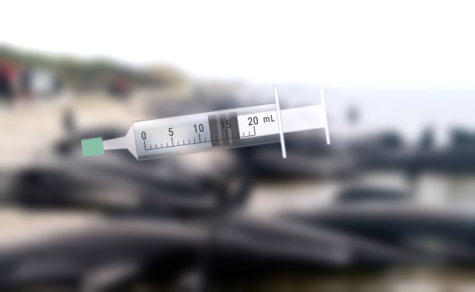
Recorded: 12 mL
